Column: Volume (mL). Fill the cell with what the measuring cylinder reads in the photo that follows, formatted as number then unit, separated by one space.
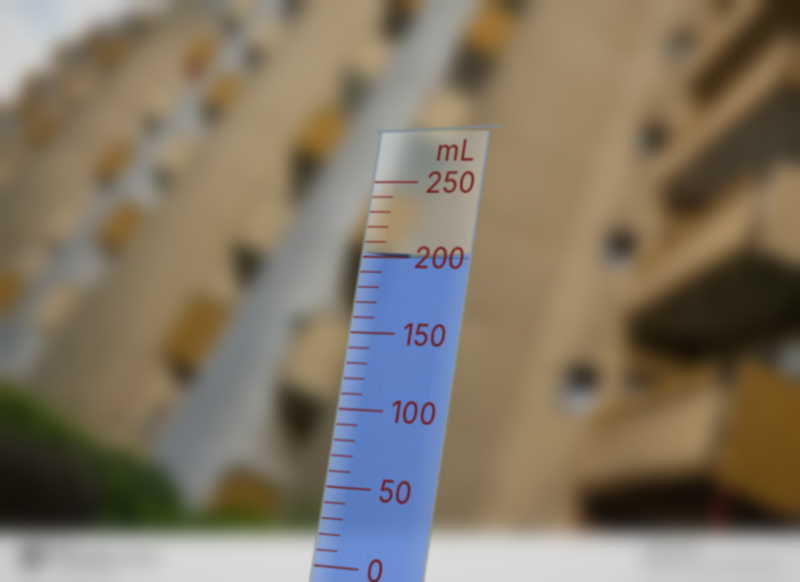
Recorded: 200 mL
